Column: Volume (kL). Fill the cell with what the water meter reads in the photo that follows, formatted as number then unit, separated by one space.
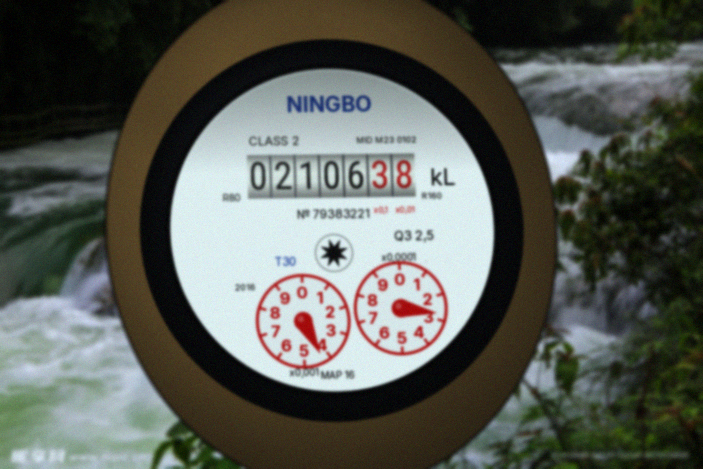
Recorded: 2106.3842 kL
